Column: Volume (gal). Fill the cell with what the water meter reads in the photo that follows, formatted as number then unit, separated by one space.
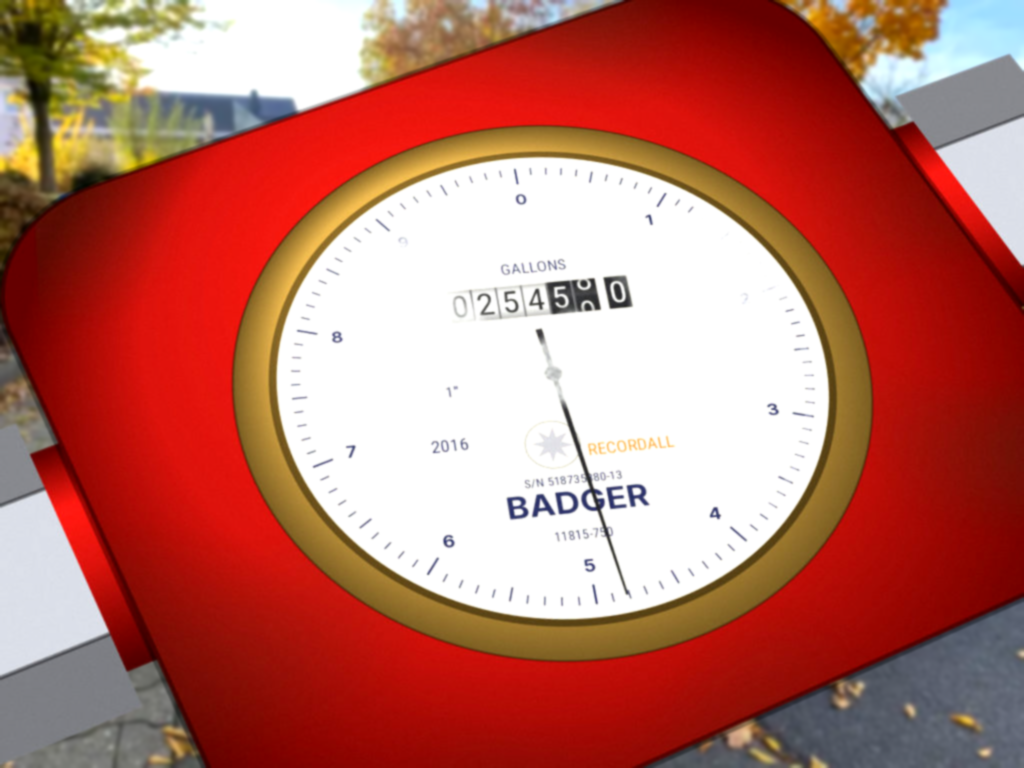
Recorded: 254584.8 gal
